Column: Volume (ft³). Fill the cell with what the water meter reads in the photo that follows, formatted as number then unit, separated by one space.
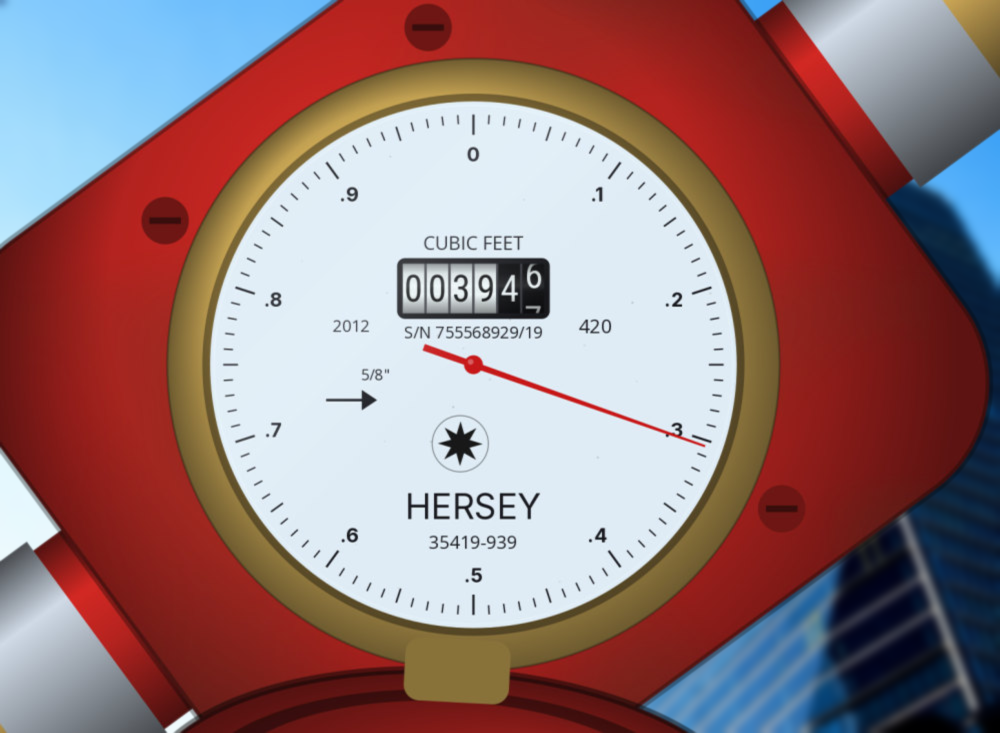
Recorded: 3946.30 ft³
